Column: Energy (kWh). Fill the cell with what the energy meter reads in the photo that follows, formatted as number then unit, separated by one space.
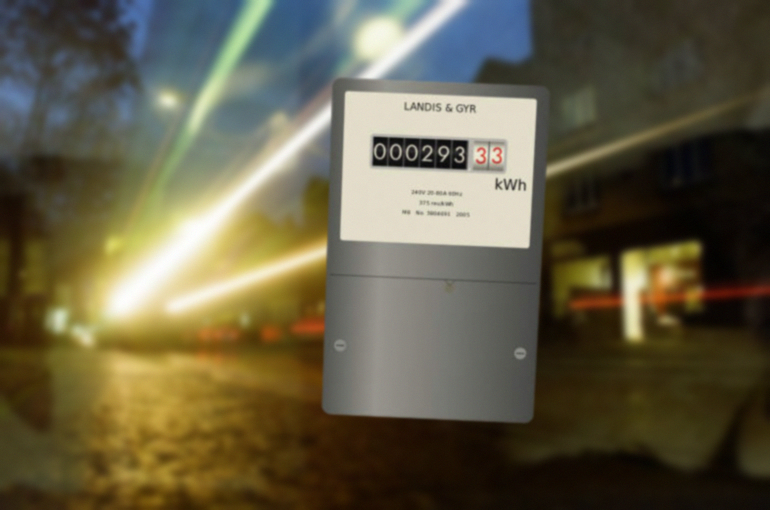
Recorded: 293.33 kWh
